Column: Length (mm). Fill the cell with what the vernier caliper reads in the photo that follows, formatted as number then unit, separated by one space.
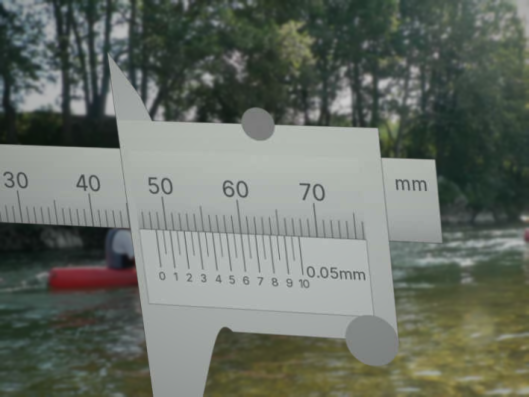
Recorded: 48.6 mm
